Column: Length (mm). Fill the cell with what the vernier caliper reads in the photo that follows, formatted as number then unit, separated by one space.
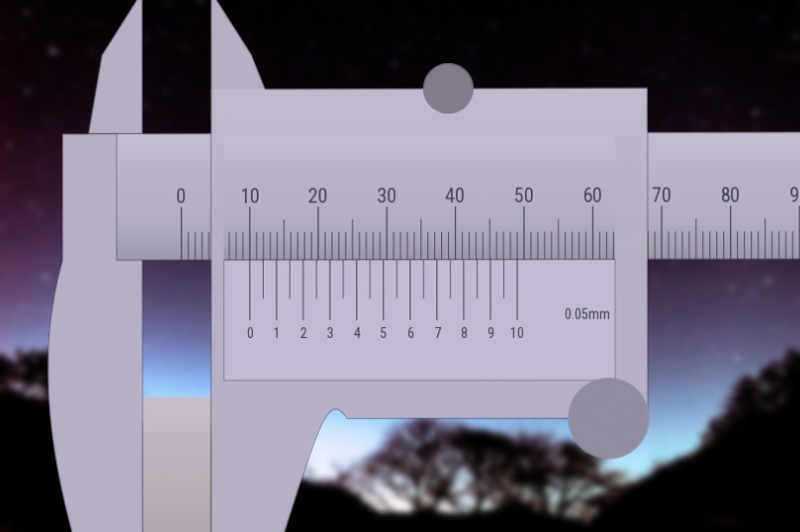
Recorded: 10.0 mm
